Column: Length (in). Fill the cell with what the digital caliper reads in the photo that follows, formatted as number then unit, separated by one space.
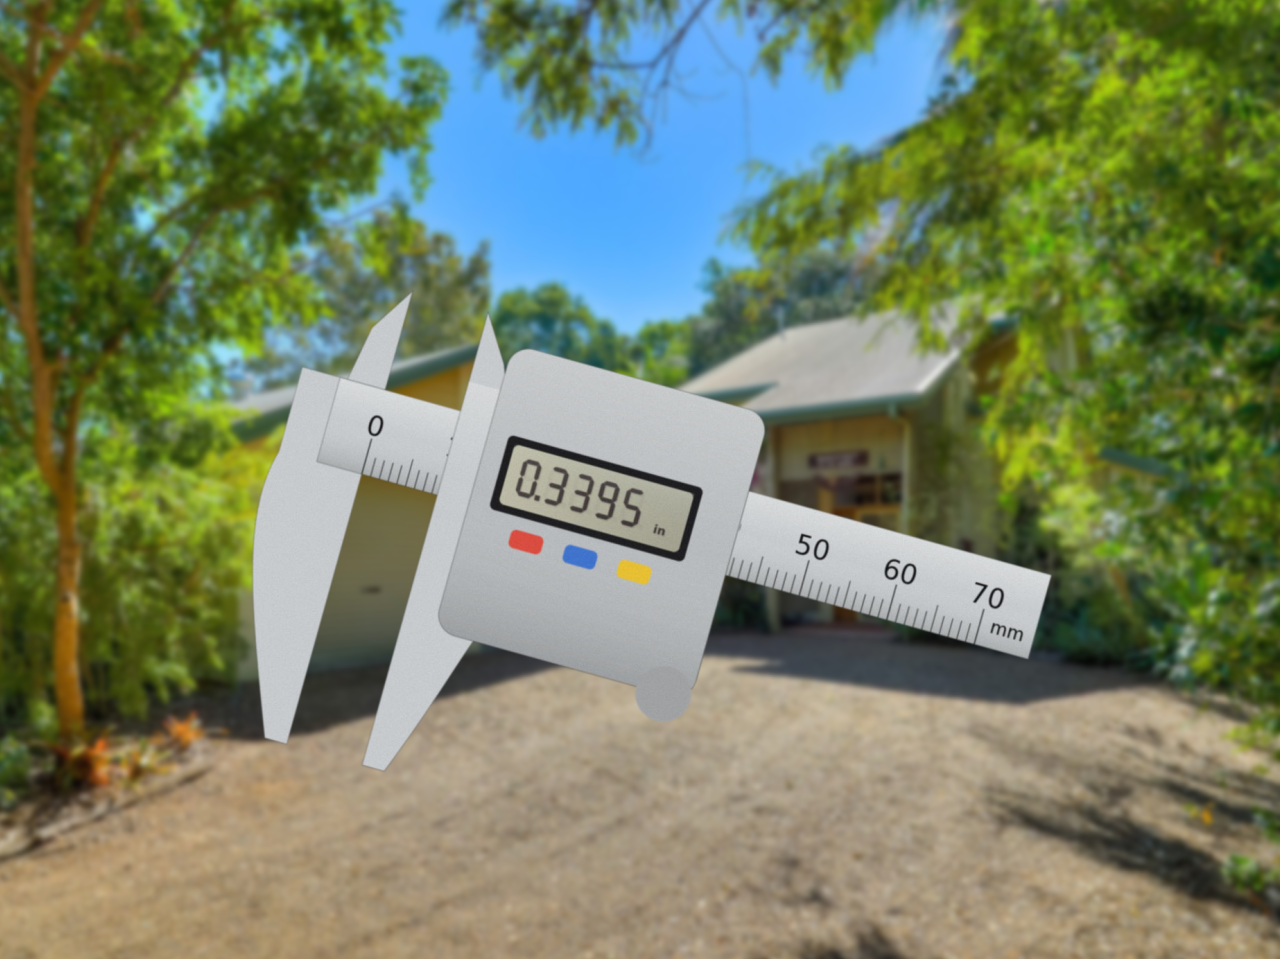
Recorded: 0.3395 in
